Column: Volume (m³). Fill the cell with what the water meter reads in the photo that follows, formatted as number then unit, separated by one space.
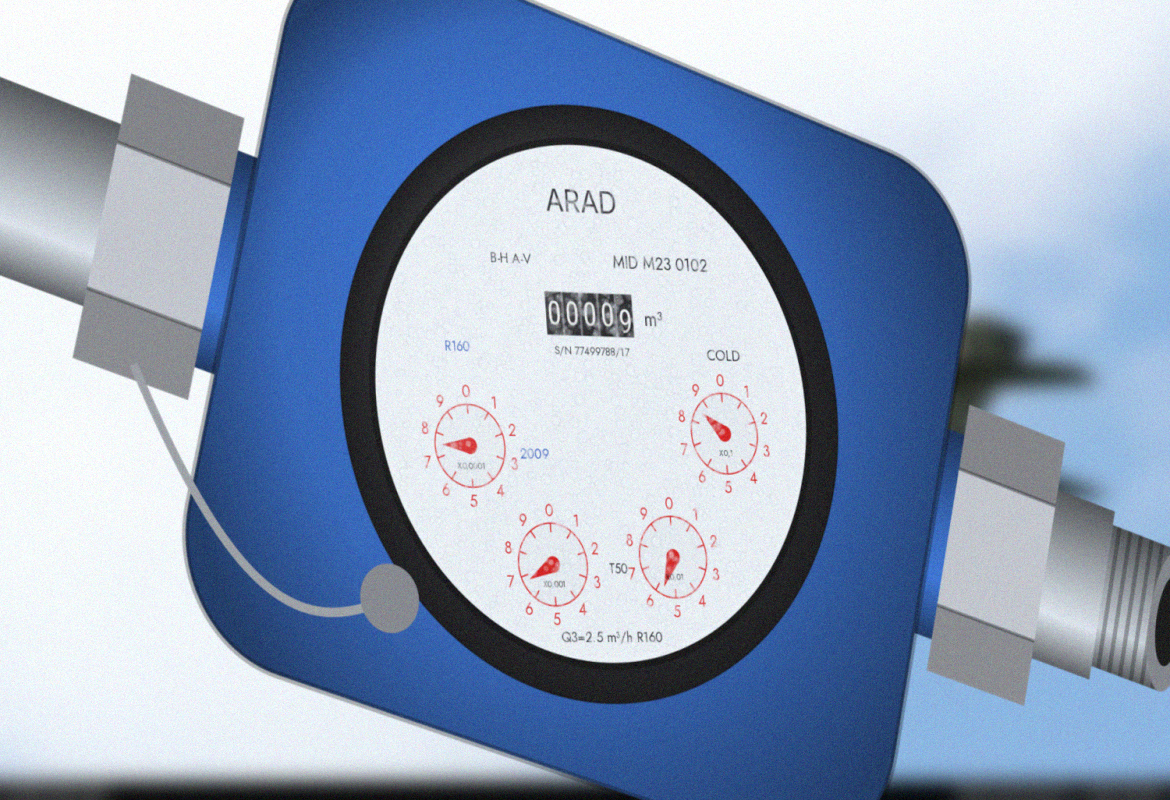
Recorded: 8.8567 m³
